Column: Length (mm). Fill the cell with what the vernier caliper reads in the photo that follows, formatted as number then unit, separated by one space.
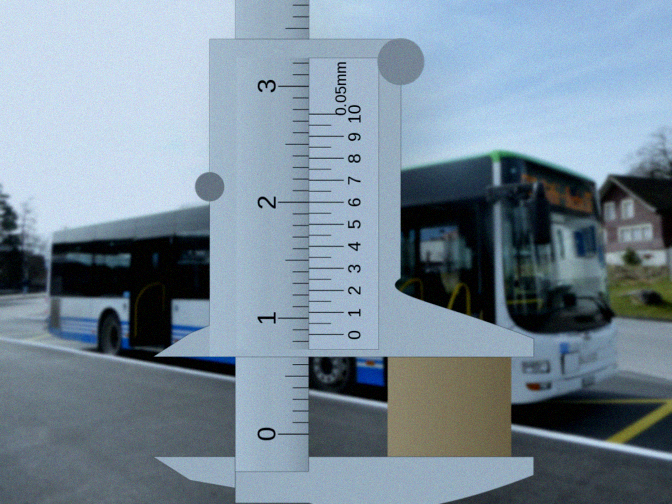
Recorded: 8.6 mm
